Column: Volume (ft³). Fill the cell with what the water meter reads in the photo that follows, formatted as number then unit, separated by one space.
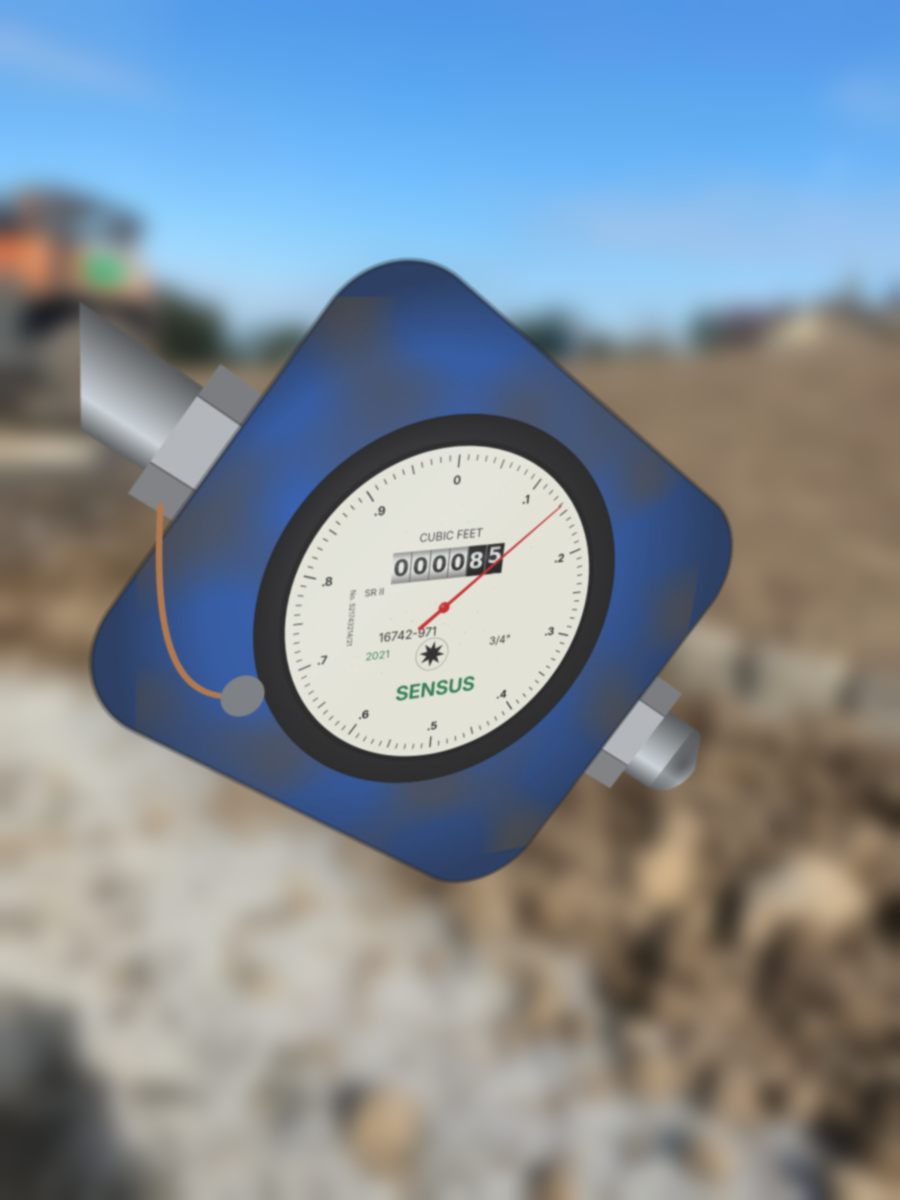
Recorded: 85.14 ft³
